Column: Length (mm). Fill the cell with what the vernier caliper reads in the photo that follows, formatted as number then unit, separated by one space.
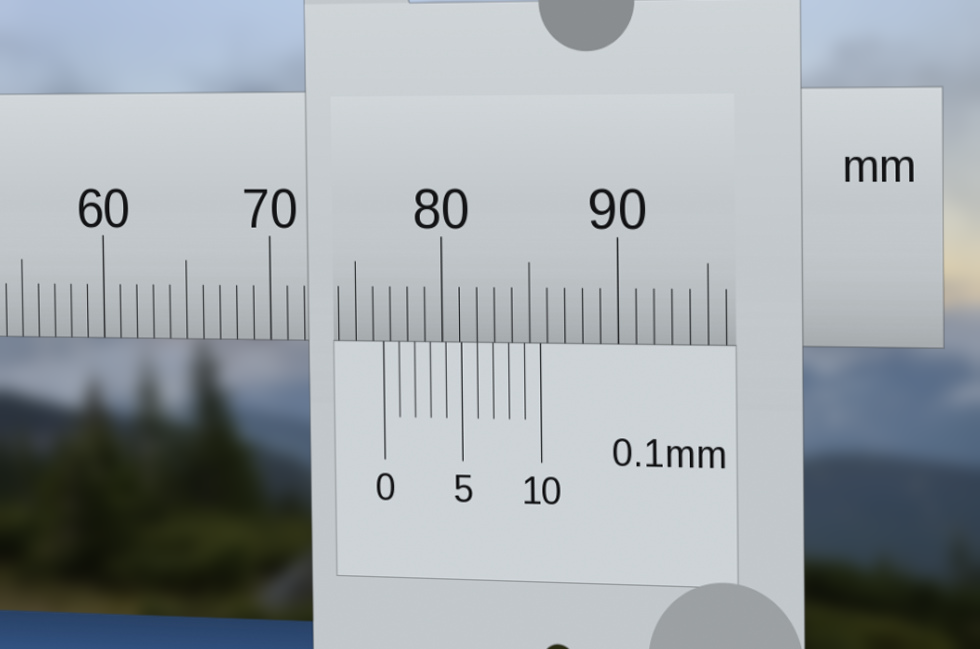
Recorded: 76.6 mm
